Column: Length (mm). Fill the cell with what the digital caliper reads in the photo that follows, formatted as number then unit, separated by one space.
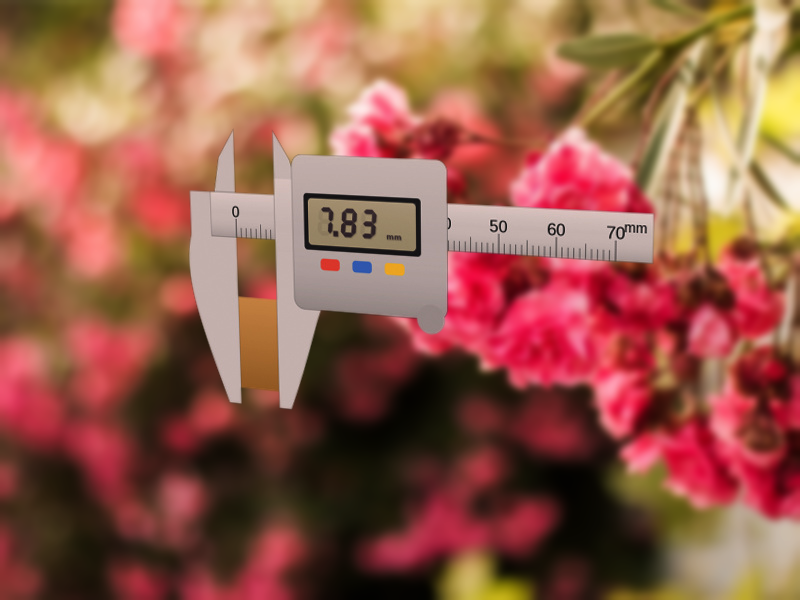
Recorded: 7.83 mm
